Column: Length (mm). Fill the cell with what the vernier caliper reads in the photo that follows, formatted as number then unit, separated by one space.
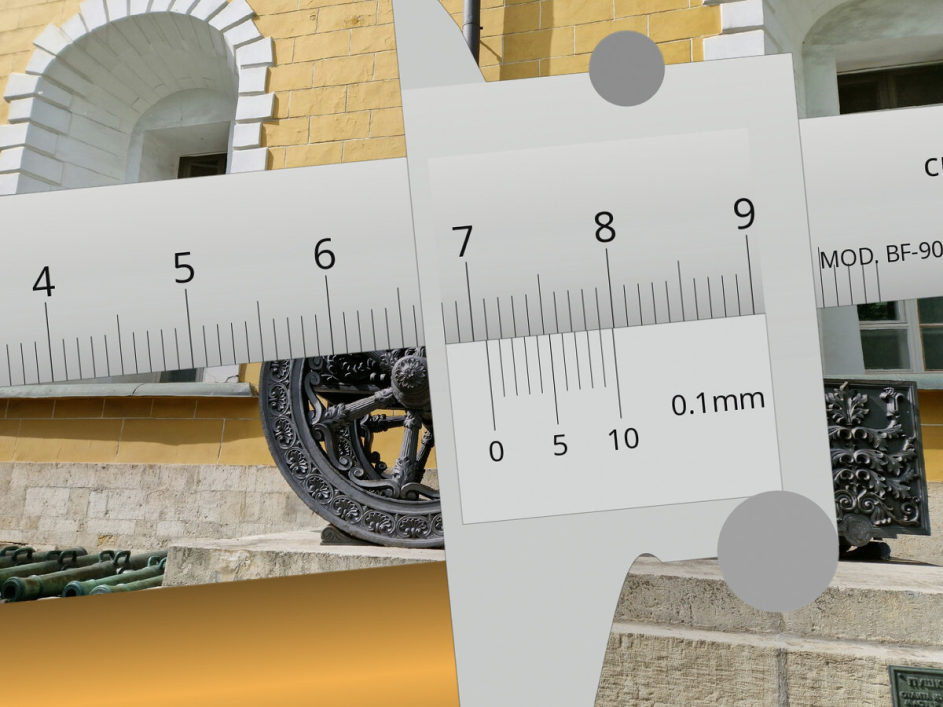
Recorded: 70.9 mm
